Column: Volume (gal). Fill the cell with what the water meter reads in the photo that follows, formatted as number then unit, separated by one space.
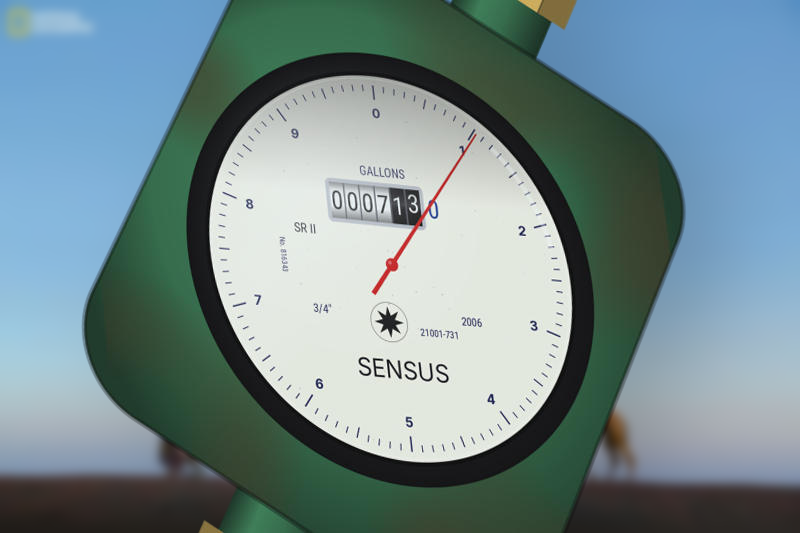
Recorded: 7131.0 gal
